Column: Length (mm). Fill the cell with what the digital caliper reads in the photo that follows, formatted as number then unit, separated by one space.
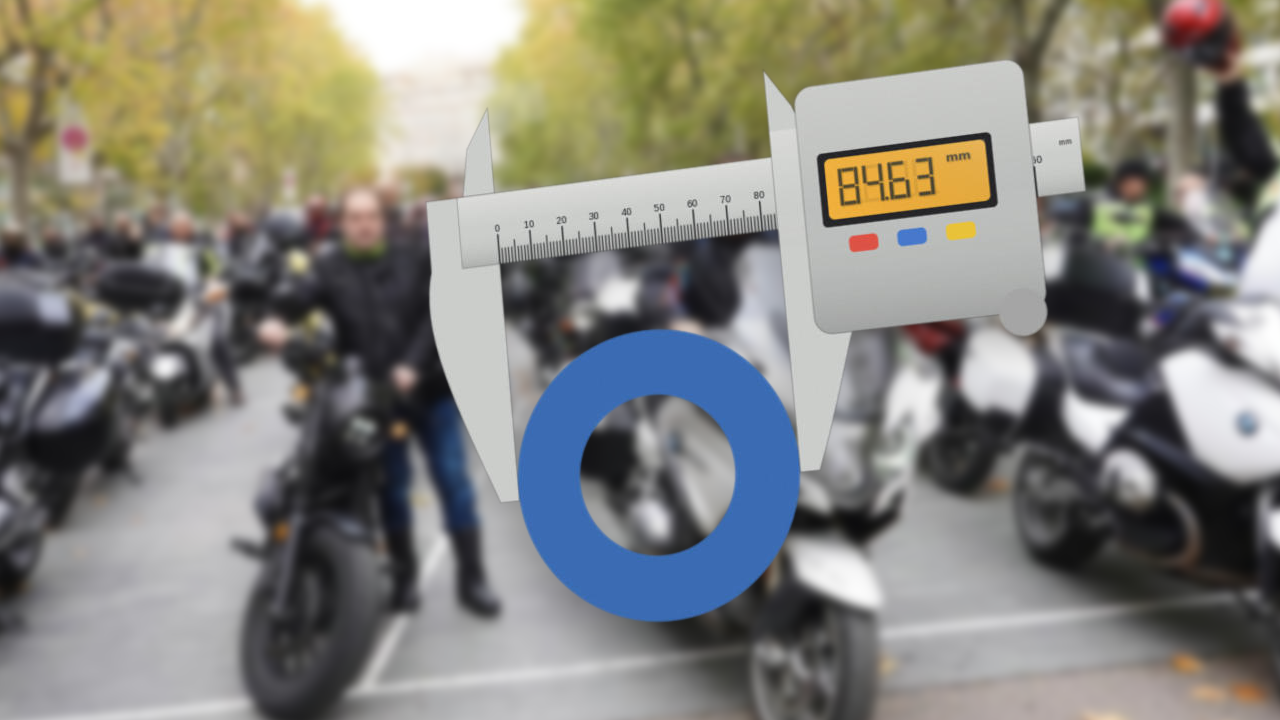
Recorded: 84.63 mm
